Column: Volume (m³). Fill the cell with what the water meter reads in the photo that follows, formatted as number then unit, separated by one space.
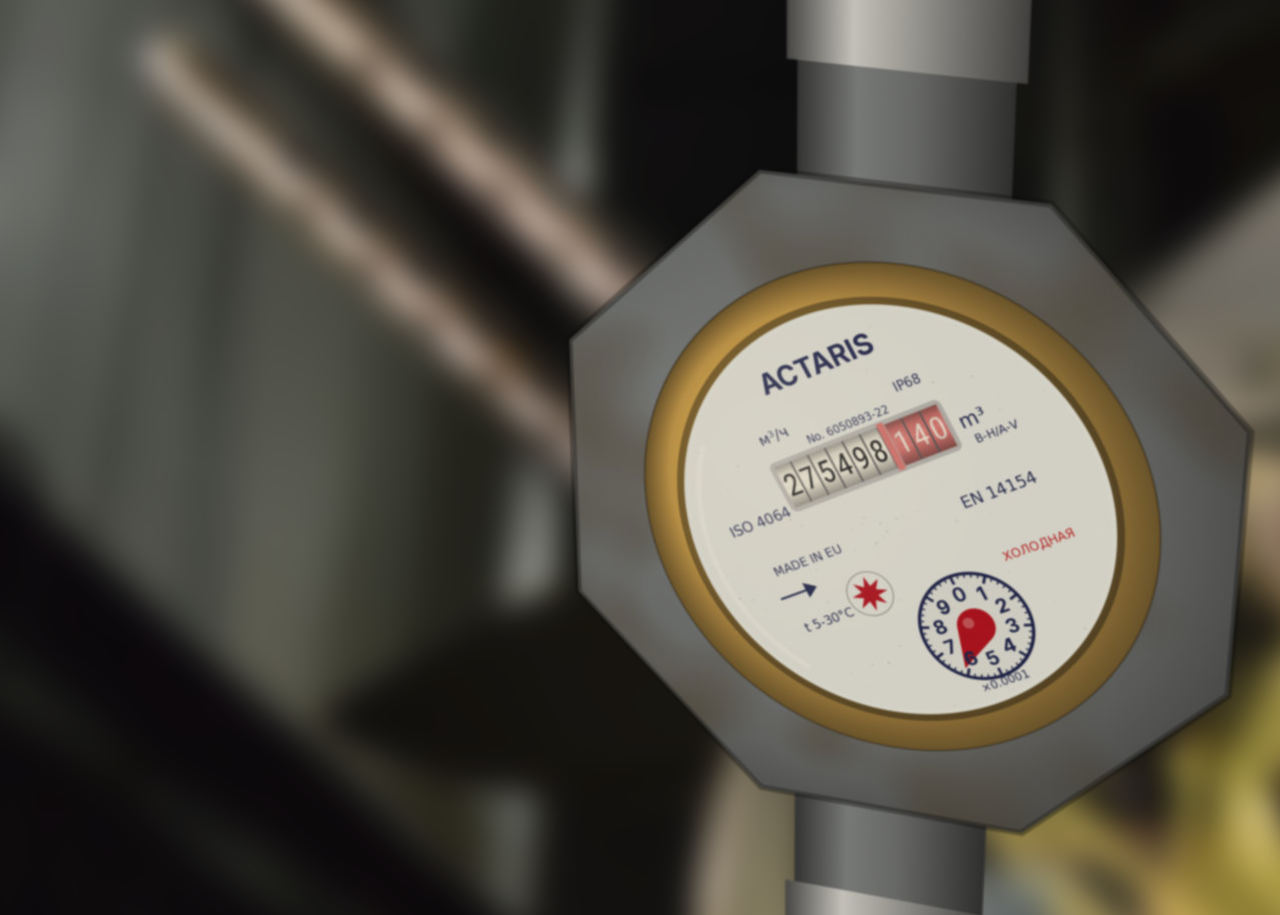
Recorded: 275498.1406 m³
